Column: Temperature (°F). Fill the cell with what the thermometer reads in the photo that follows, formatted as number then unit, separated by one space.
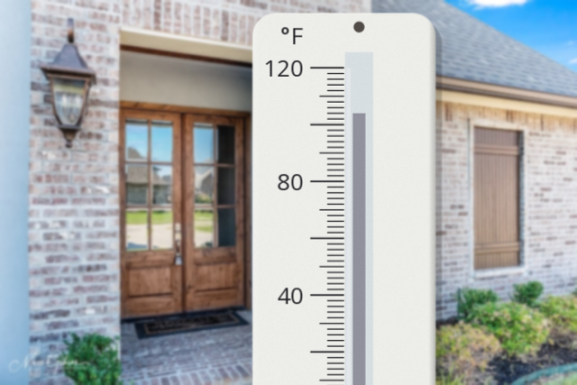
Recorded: 104 °F
